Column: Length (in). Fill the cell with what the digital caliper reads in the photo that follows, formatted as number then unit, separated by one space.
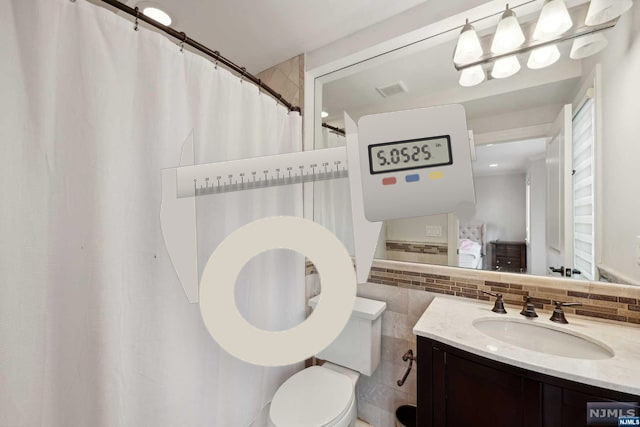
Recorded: 5.0525 in
